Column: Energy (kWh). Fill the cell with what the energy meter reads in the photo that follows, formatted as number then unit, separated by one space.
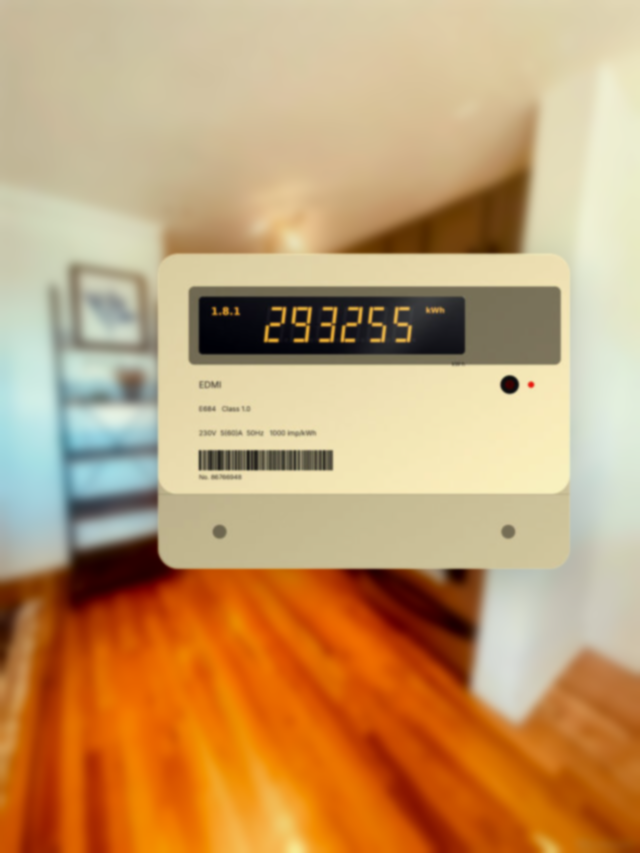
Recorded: 293255 kWh
